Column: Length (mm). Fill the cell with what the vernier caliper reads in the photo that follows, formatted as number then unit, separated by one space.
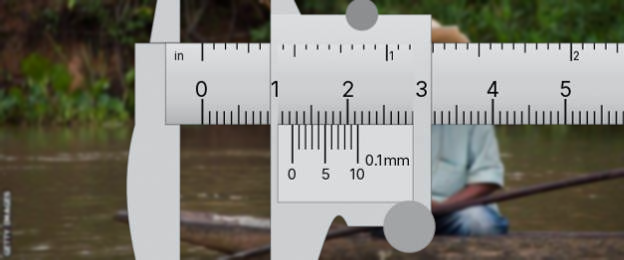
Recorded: 12.4 mm
